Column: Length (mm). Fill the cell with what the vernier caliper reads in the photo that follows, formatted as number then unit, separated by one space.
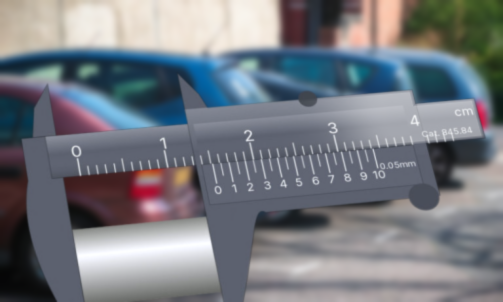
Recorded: 15.2 mm
